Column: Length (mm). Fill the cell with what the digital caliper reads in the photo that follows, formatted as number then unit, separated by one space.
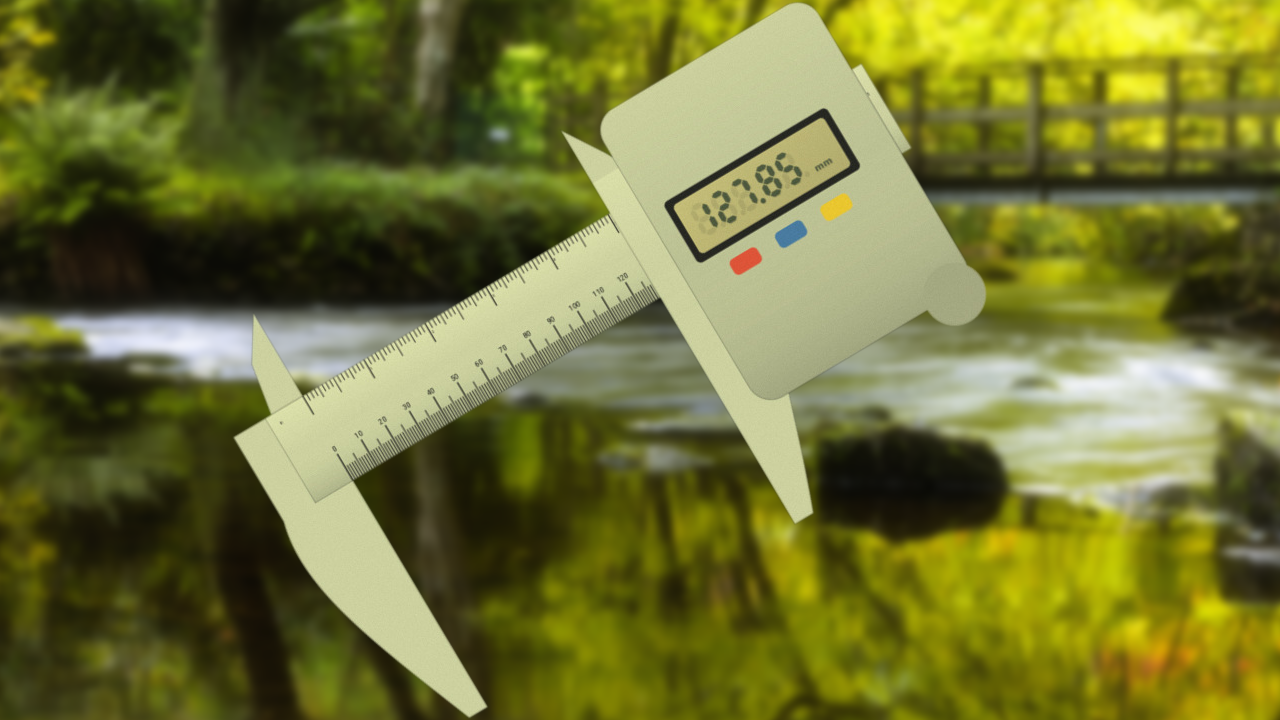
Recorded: 127.85 mm
